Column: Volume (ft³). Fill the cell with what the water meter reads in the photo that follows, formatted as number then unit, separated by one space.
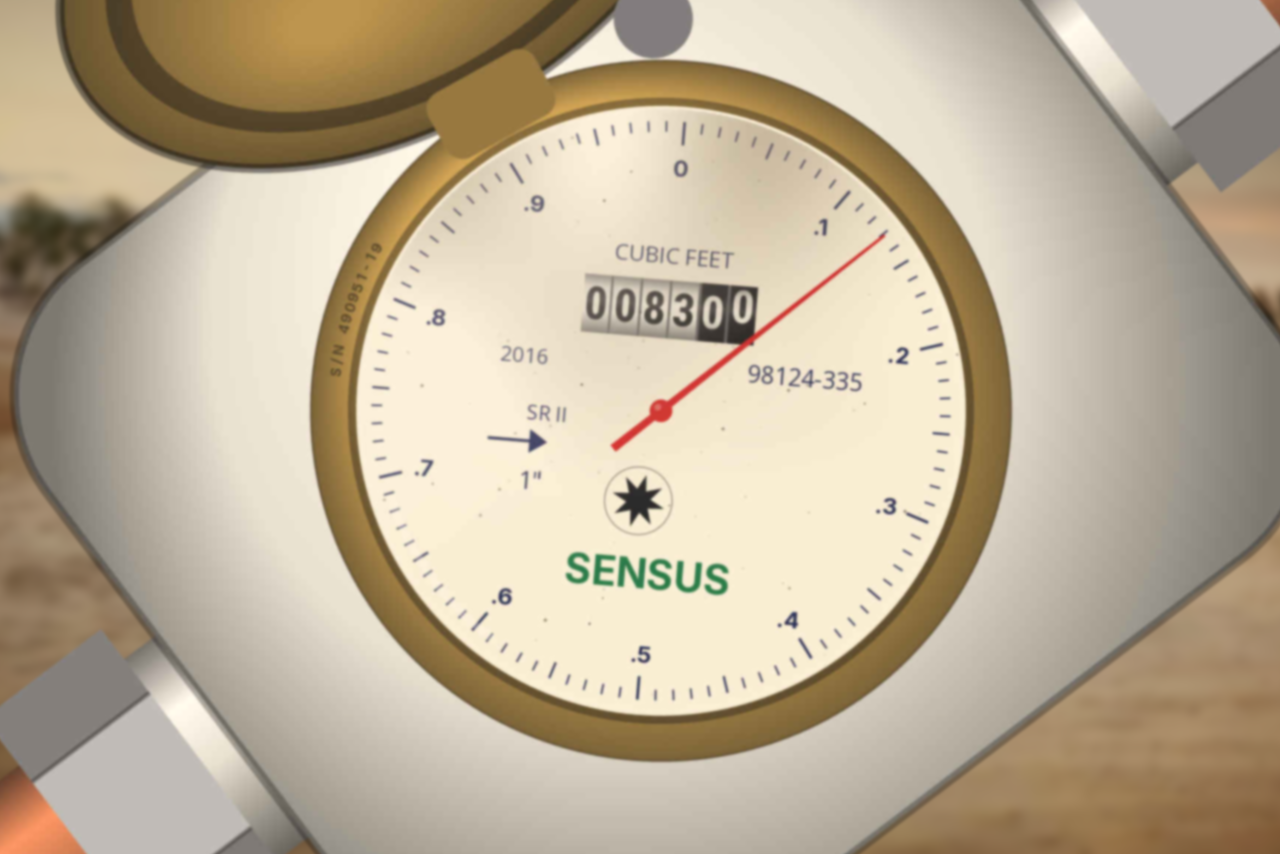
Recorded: 8300.13 ft³
